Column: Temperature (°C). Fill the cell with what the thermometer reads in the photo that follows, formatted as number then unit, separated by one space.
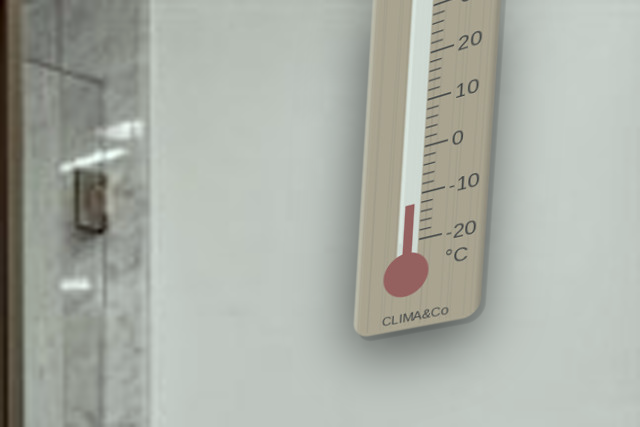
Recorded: -12 °C
